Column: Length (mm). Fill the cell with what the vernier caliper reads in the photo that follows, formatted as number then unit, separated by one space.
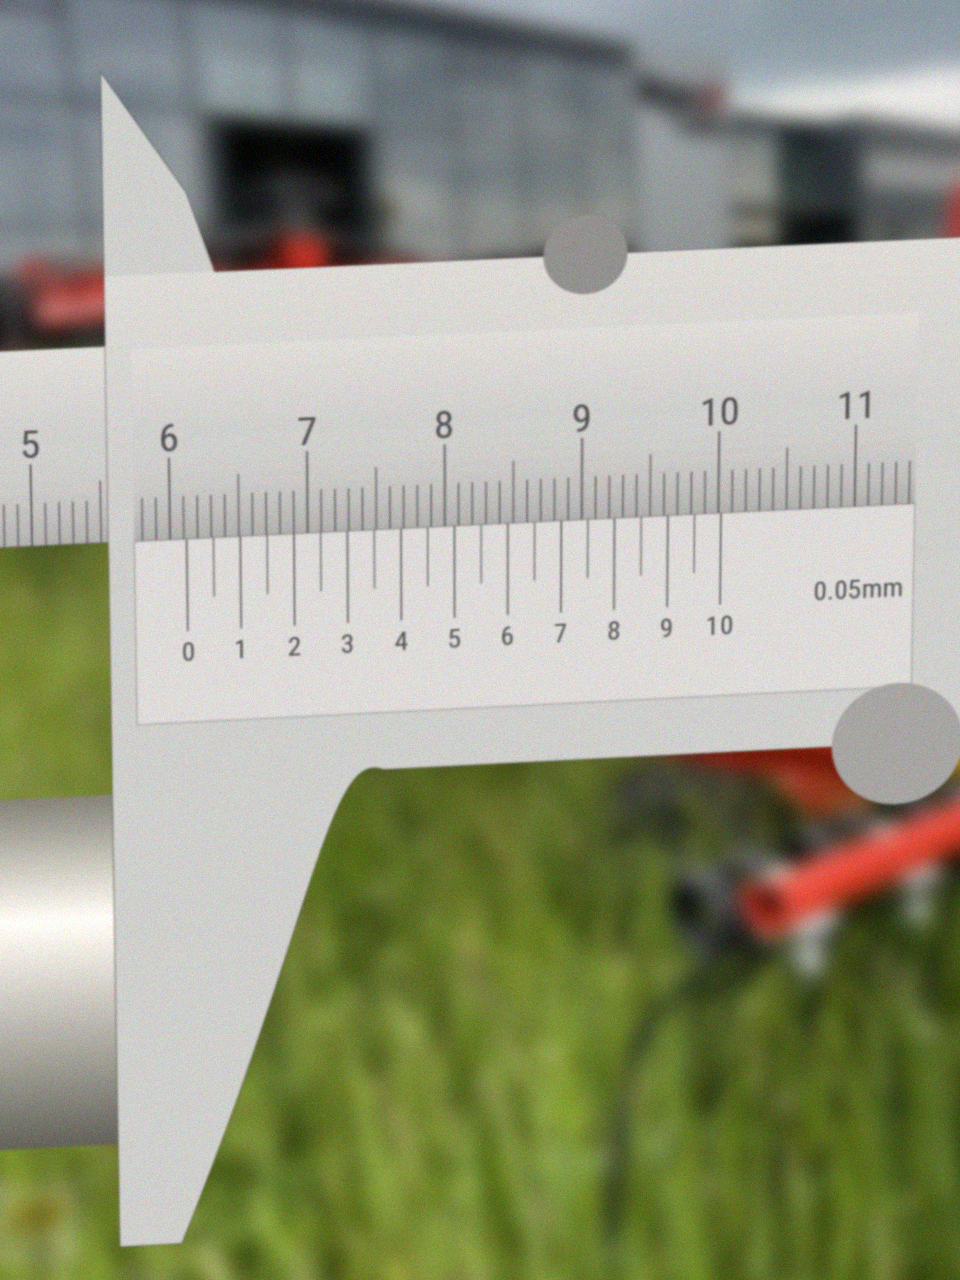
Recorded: 61.2 mm
